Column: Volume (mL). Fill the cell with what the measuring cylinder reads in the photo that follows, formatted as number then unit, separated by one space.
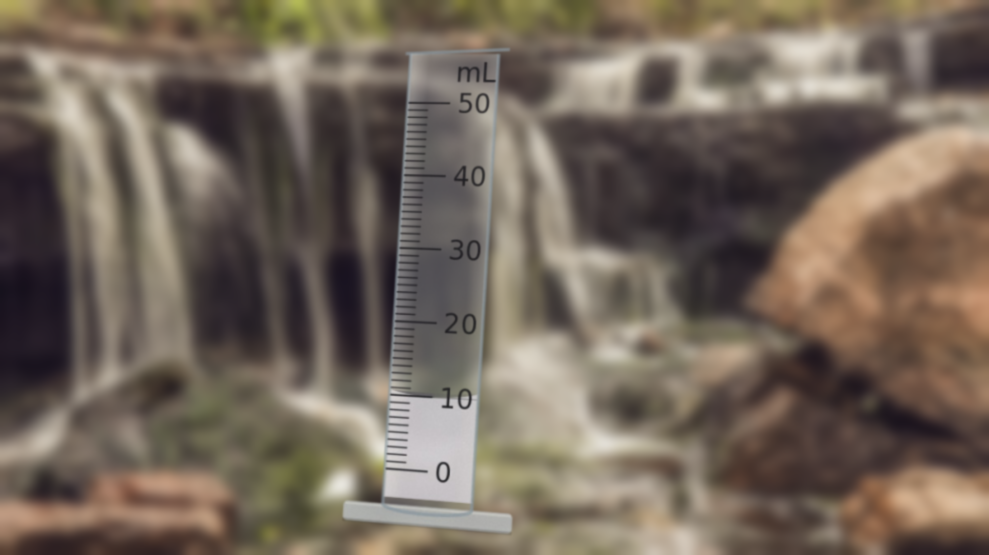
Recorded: 10 mL
